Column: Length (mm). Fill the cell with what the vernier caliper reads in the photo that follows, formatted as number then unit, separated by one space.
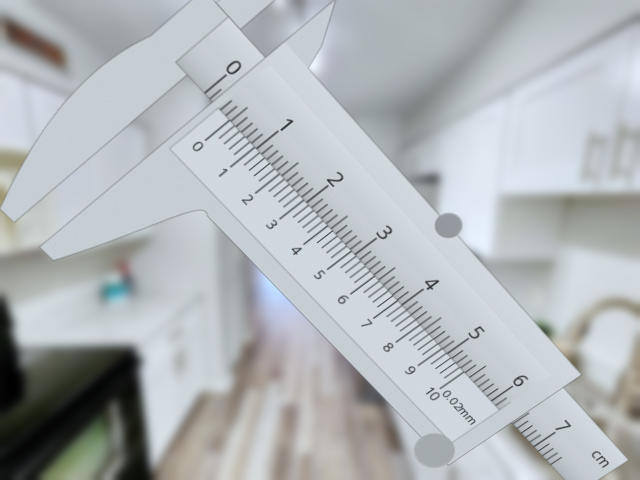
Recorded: 4.8 mm
